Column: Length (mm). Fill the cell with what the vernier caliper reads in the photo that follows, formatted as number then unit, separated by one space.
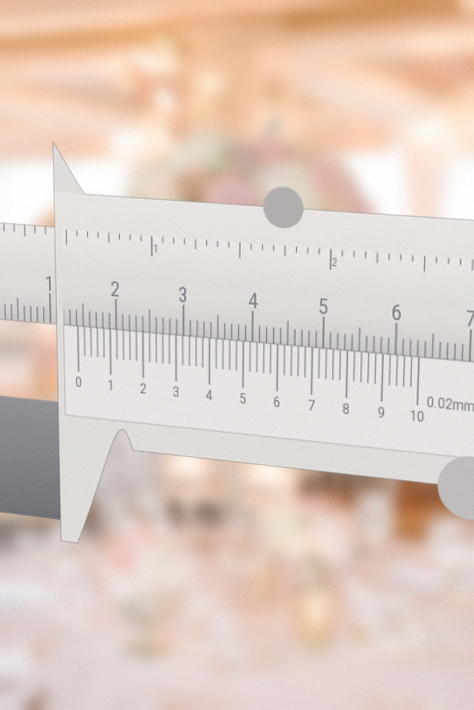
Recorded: 14.2 mm
